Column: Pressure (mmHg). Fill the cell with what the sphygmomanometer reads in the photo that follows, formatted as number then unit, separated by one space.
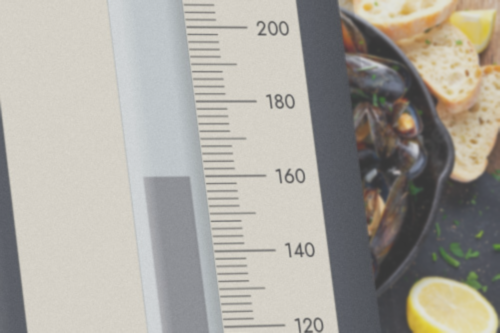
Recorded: 160 mmHg
